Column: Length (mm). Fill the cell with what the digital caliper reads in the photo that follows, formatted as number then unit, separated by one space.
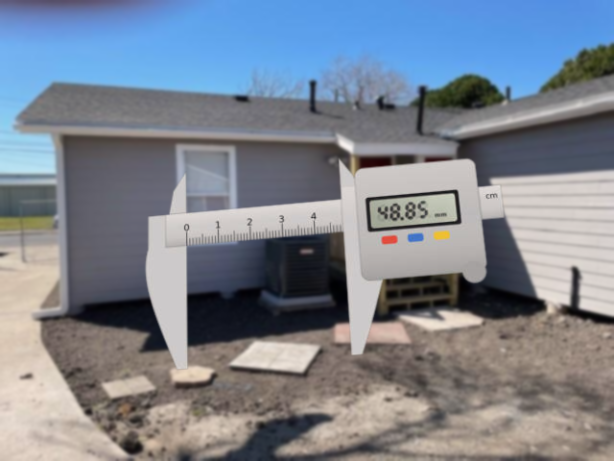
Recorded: 48.85 mm
